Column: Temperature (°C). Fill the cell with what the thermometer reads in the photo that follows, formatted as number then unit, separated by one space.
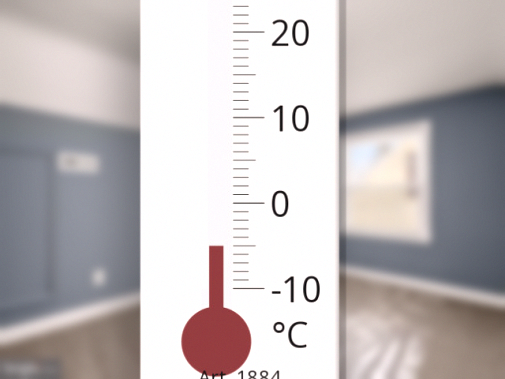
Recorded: -5 °C
